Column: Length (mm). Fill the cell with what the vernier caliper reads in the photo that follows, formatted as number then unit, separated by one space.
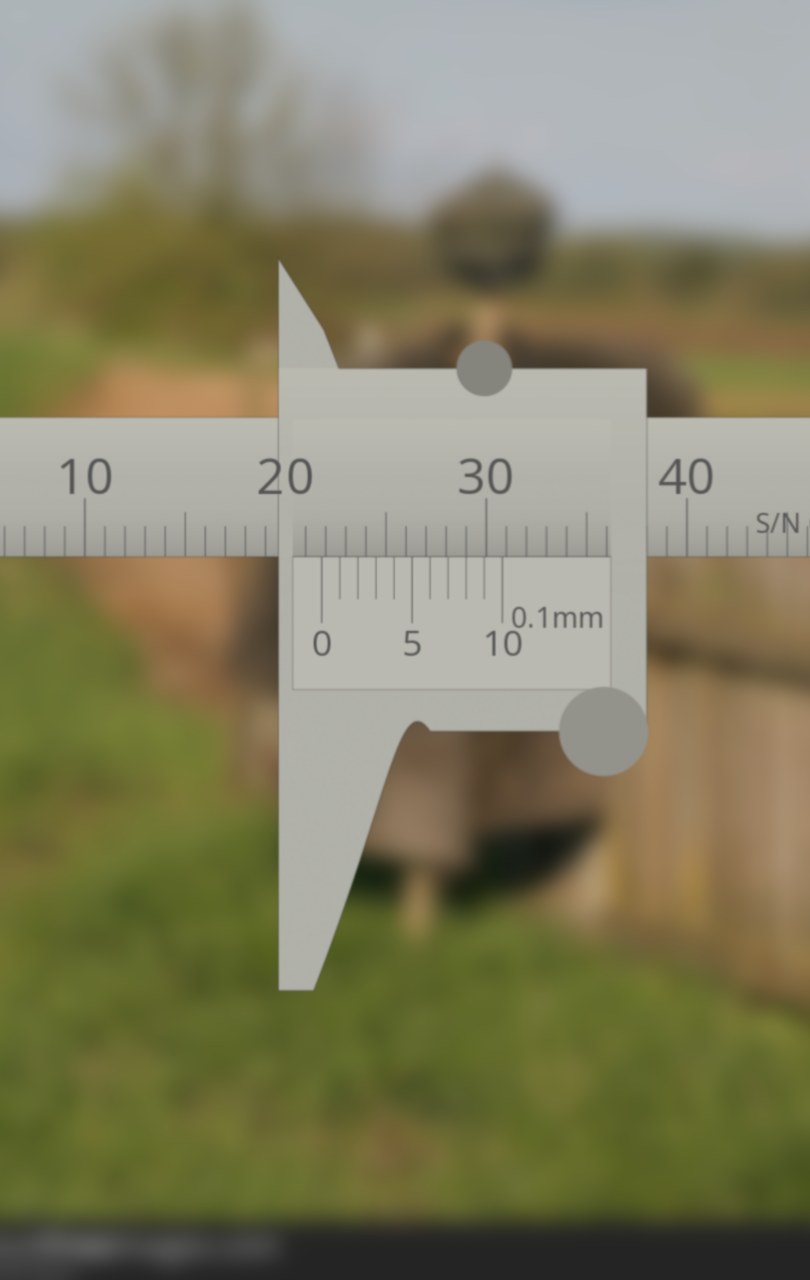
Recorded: 21.8 mm
